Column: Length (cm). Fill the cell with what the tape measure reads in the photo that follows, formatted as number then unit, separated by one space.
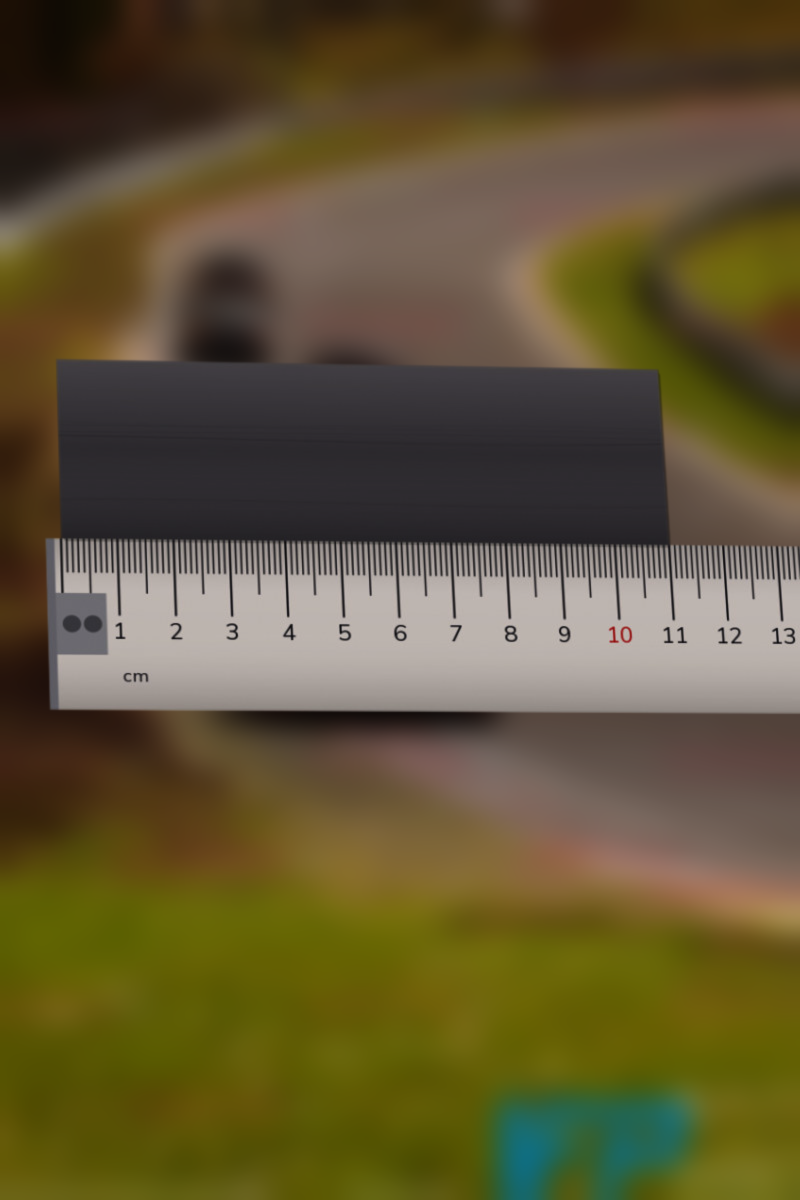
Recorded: 11 cm
